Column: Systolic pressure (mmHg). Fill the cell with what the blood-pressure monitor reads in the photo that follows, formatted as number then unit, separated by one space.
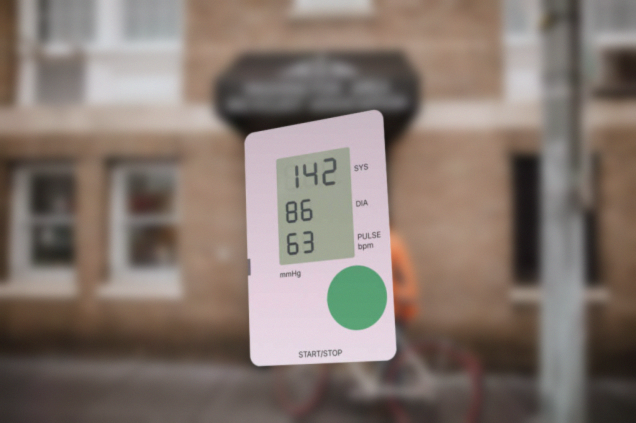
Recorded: 142 mmHg
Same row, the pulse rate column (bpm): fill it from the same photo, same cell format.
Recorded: 63 bpm
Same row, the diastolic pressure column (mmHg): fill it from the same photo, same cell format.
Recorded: 86 mmHg
